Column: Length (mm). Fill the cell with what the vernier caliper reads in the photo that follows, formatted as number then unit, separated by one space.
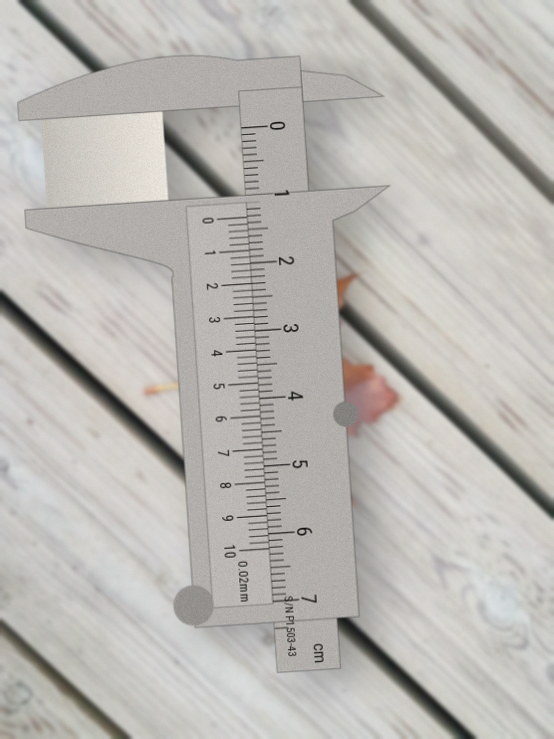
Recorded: 13.2 mm
